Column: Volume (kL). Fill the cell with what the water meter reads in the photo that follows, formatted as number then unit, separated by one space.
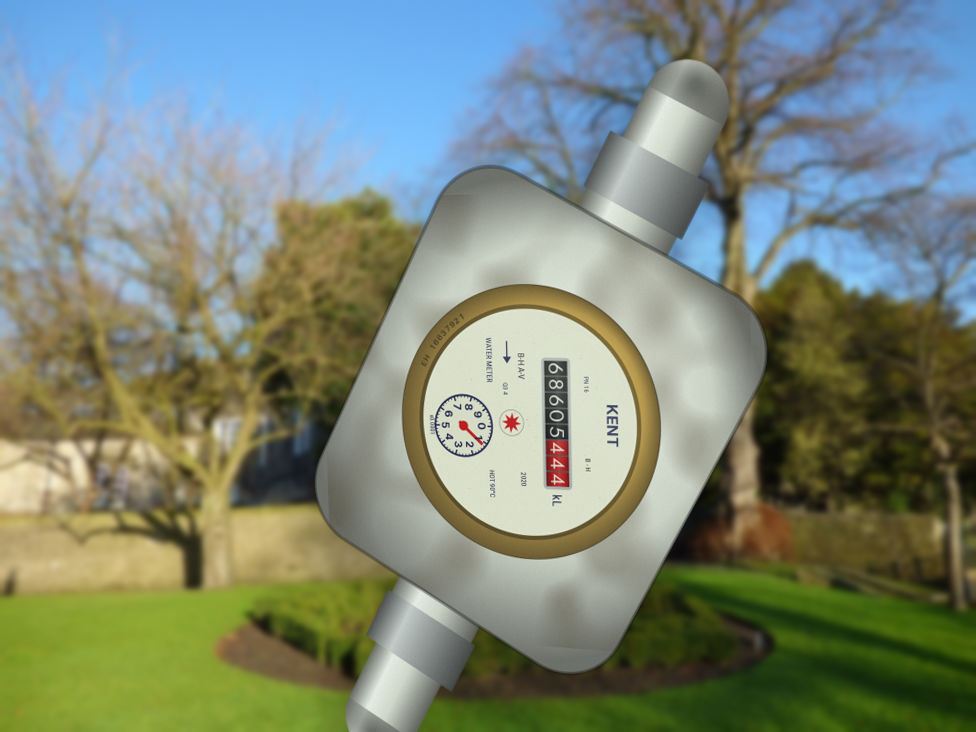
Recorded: 68605.4441 kL
